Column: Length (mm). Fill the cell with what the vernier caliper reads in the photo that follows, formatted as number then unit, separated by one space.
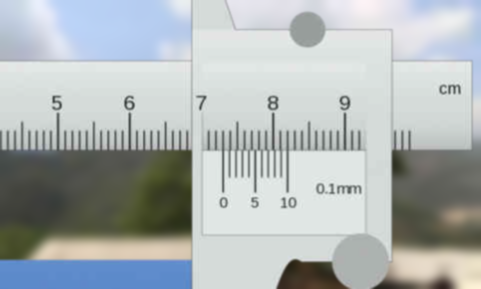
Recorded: 73.0 mm
